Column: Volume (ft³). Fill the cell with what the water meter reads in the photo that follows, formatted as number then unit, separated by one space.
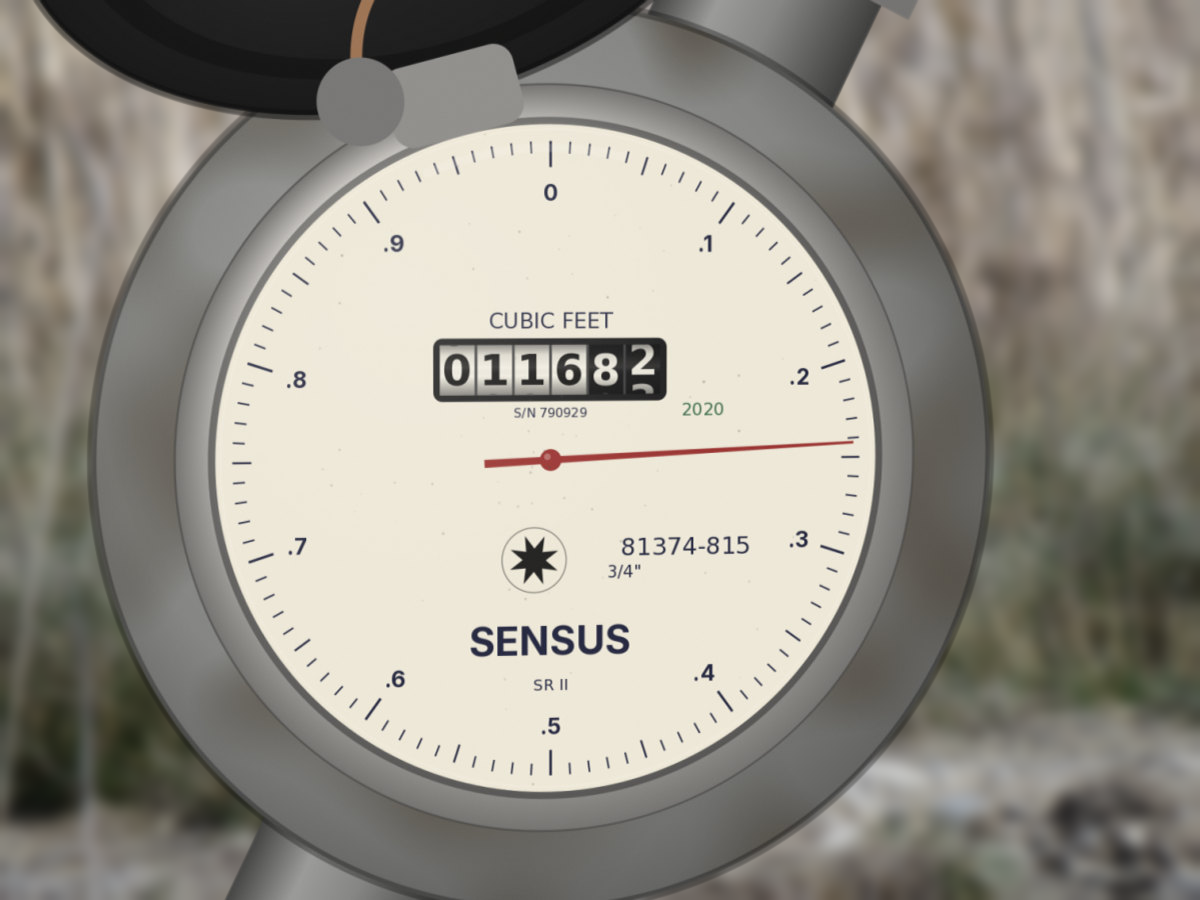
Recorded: 11682.24 ft³
